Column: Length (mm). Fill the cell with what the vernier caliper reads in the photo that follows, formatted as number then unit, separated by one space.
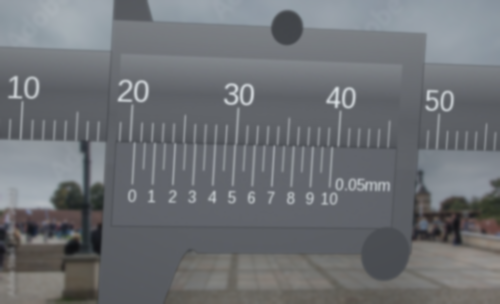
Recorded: 20.4 mm
